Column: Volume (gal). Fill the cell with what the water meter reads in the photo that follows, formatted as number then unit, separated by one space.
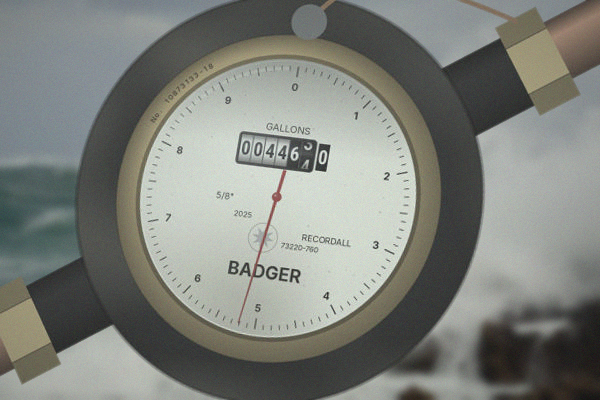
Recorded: 44635.2 gal
